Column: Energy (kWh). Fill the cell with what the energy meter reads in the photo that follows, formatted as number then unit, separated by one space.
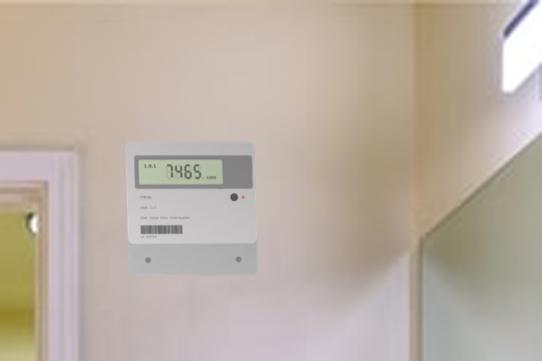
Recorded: 7465 kWh
